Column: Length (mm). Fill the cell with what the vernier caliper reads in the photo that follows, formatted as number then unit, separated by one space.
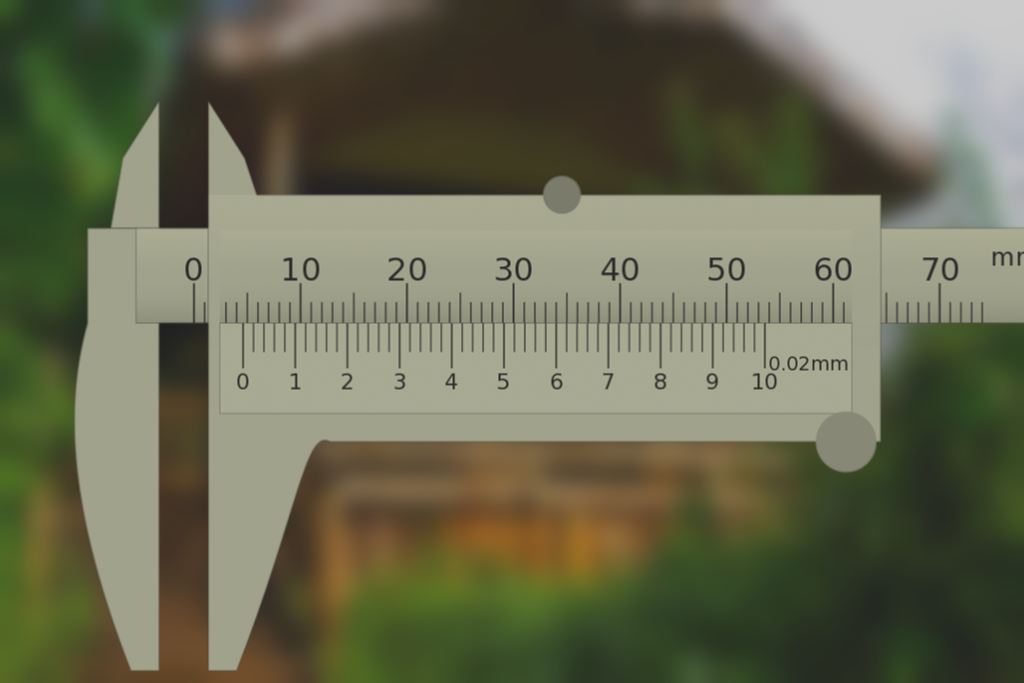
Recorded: 4.6 mm
